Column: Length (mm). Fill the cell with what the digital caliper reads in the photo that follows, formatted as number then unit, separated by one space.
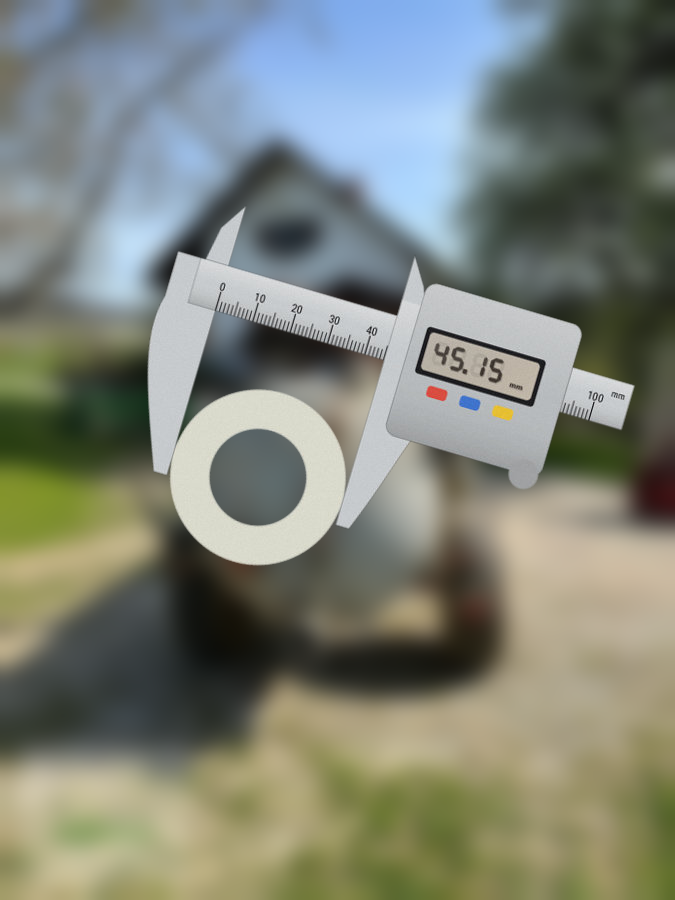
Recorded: 45.15 mm
